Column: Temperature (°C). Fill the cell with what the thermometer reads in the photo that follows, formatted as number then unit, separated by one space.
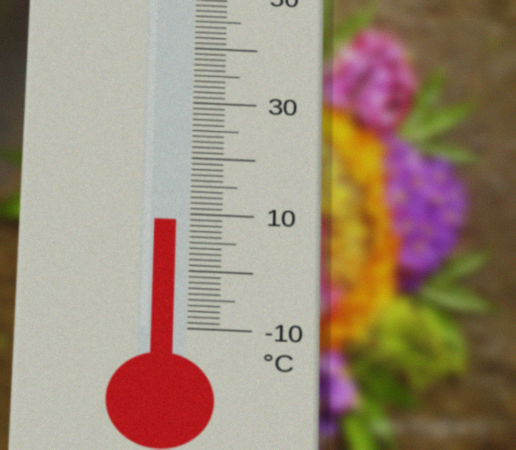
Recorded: 9 °C
